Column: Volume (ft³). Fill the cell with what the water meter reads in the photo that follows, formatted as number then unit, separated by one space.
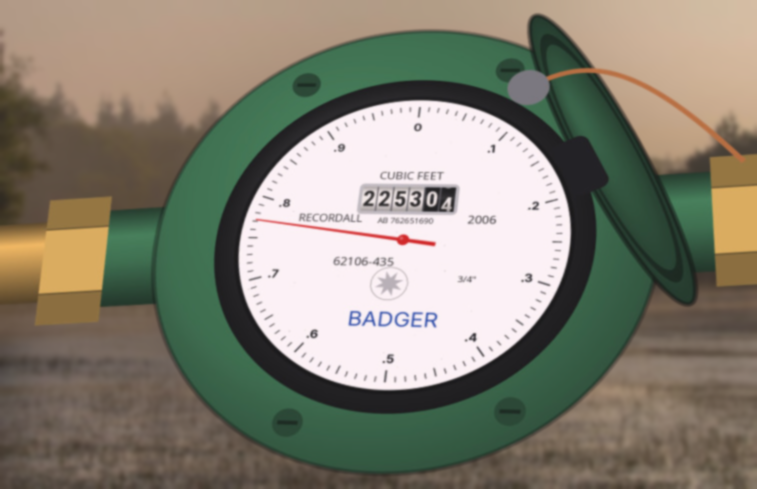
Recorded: 225303.77 ft³
